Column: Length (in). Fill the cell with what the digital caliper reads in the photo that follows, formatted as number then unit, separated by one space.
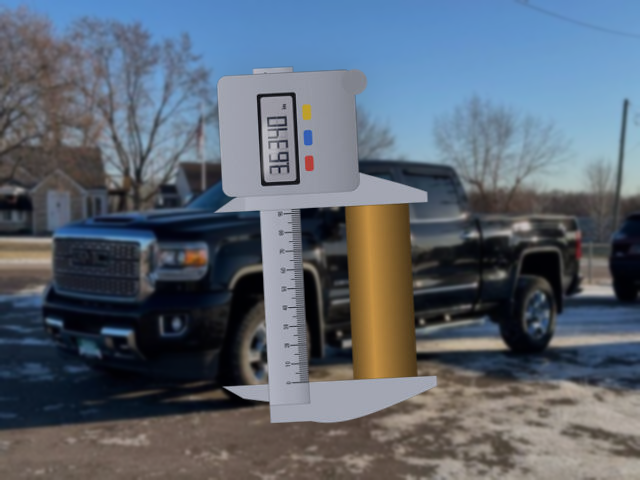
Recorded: 3.6340 in
